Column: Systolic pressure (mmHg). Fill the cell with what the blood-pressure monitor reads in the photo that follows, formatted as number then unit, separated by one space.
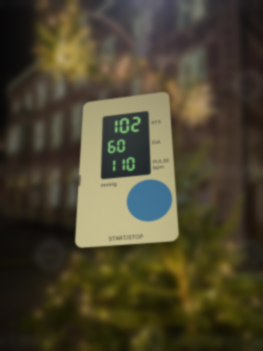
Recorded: 102 mmHg
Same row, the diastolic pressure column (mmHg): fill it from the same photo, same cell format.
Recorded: 60 mmHg
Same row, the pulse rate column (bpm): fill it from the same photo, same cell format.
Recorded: 110 bpm
